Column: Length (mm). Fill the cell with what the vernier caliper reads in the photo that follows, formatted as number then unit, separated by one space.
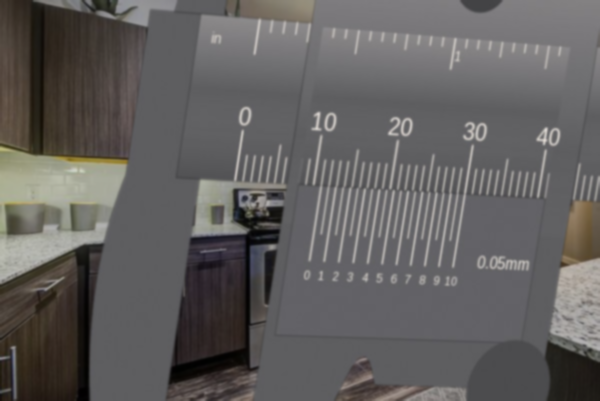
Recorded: 11.0 mm
